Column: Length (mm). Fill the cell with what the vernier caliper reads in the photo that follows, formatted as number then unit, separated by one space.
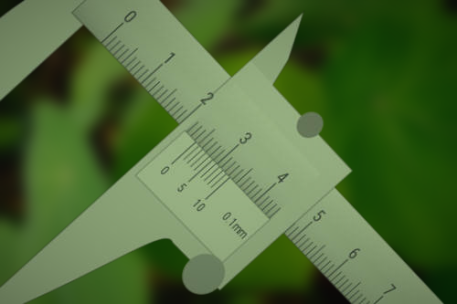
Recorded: 24.4 mm
